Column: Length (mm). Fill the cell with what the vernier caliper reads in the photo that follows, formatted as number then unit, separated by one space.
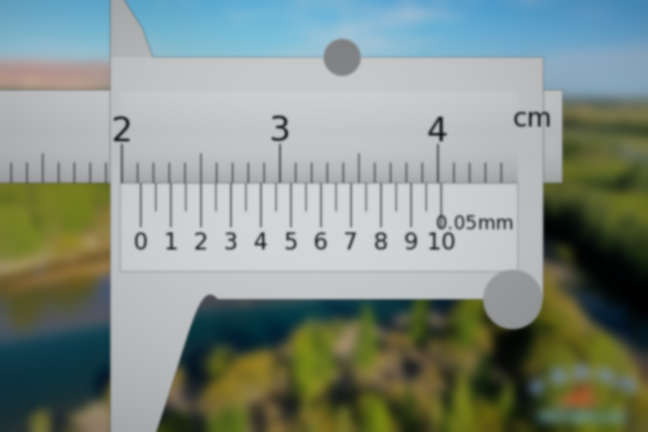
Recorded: 21.2 mm
